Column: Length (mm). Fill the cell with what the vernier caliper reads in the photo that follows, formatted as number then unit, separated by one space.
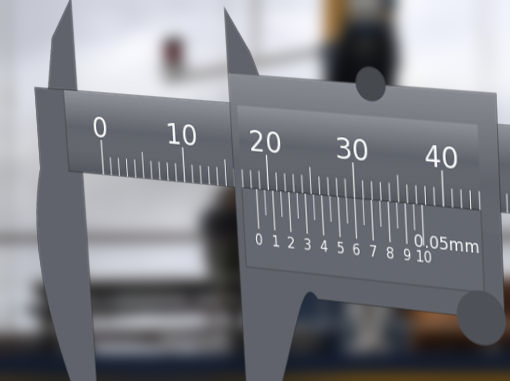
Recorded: 18.6 mm
